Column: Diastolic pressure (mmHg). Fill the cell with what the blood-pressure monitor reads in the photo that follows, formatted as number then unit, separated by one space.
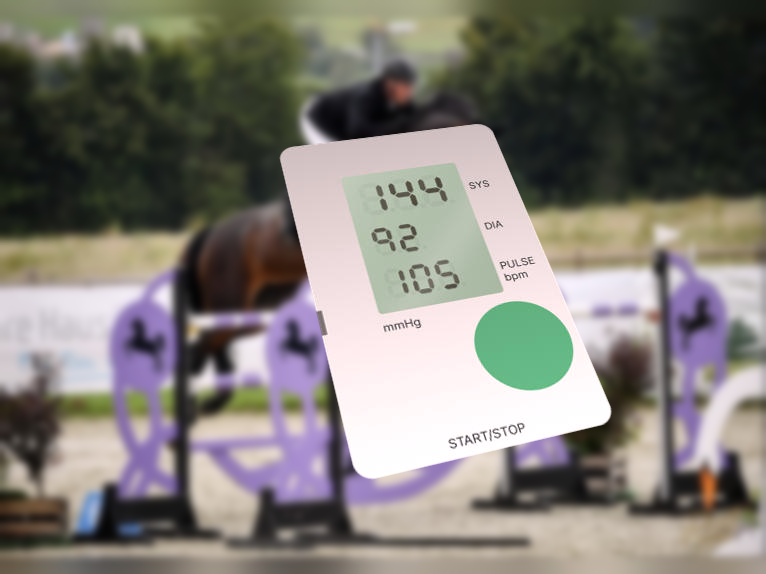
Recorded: 92 mmHg
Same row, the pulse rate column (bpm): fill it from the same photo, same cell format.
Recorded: 105 bpm
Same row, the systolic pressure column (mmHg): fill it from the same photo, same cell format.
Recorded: 144 mmHg
